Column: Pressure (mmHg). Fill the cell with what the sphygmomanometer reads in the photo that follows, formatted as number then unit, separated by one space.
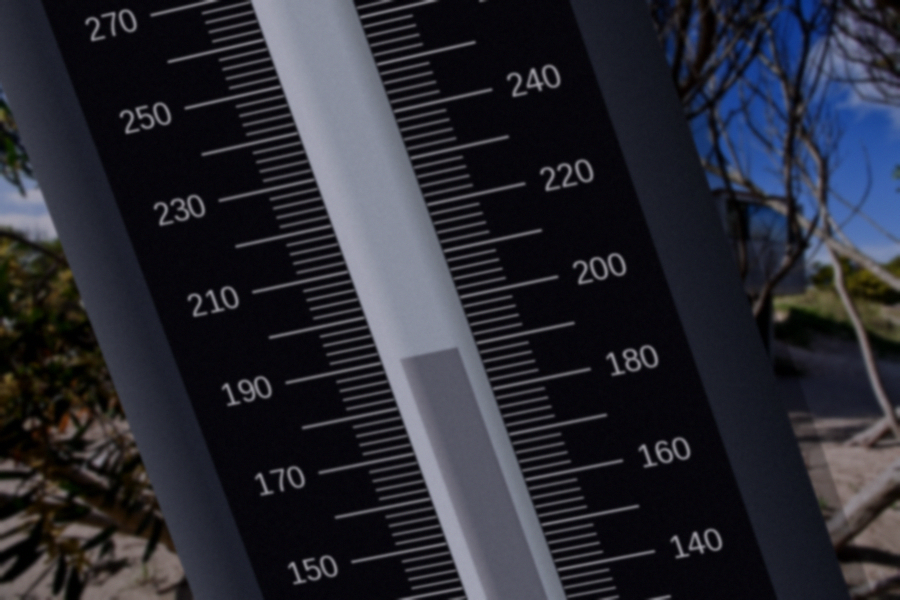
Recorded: 190 mmHg
